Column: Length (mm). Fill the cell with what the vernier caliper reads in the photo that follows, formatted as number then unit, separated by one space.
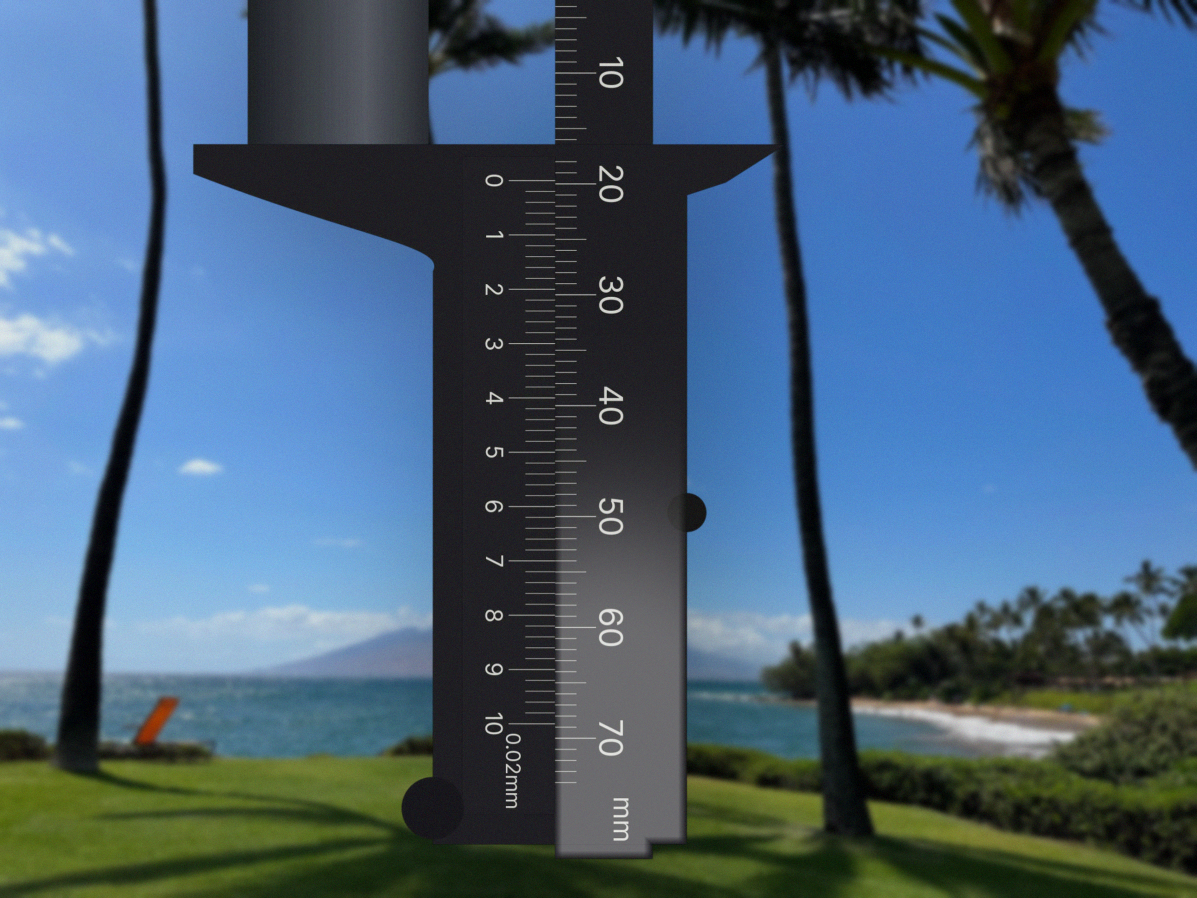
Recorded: 19.7 mm
